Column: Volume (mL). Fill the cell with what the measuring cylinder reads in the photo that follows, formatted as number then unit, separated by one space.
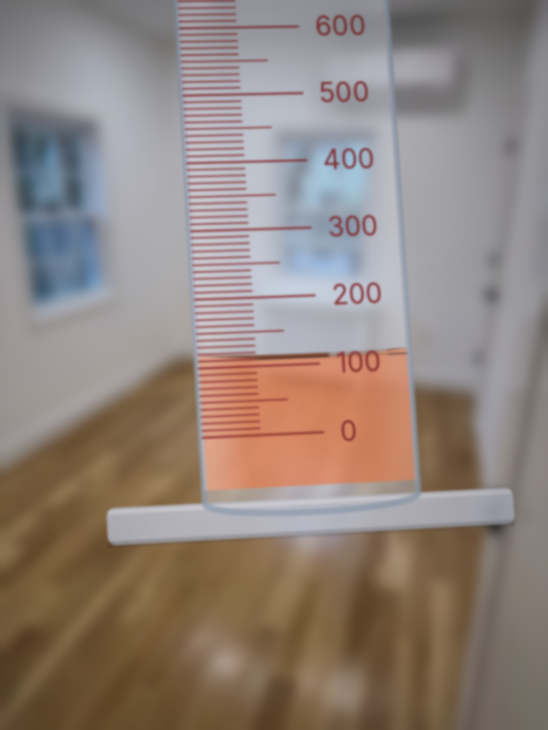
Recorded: 110 mL
